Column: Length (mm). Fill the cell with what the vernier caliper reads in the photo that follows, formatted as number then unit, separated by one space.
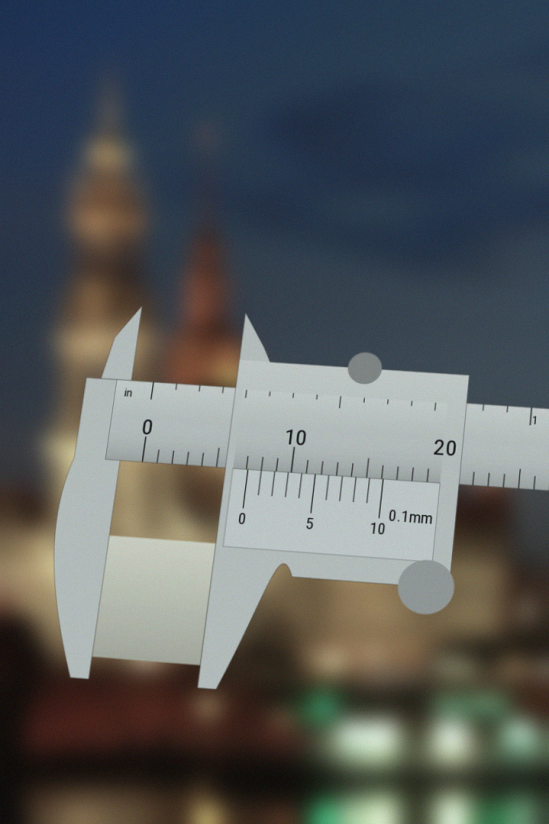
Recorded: 7.1 mm
